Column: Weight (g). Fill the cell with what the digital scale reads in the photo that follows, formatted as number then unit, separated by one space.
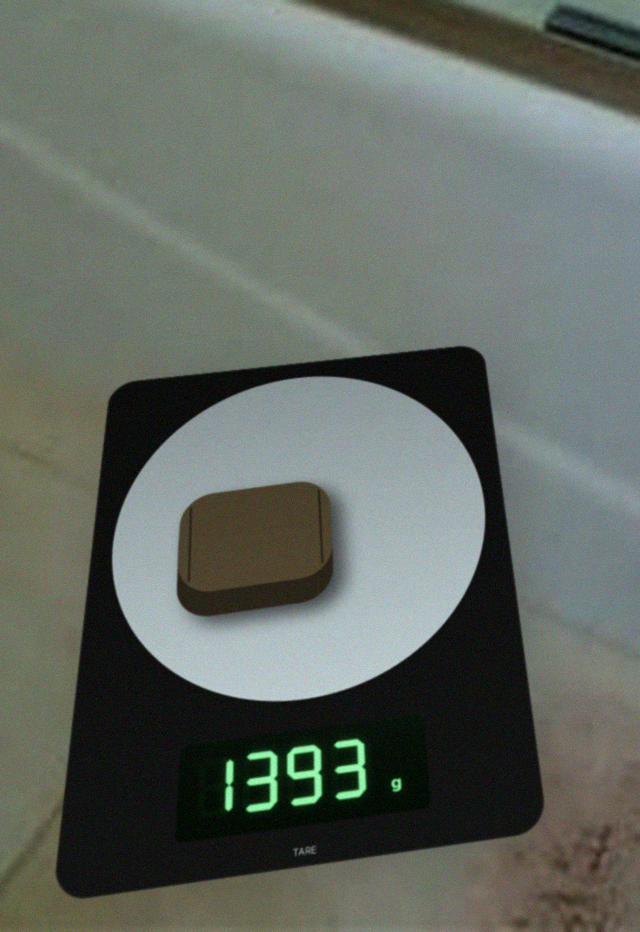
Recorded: 1393 g
